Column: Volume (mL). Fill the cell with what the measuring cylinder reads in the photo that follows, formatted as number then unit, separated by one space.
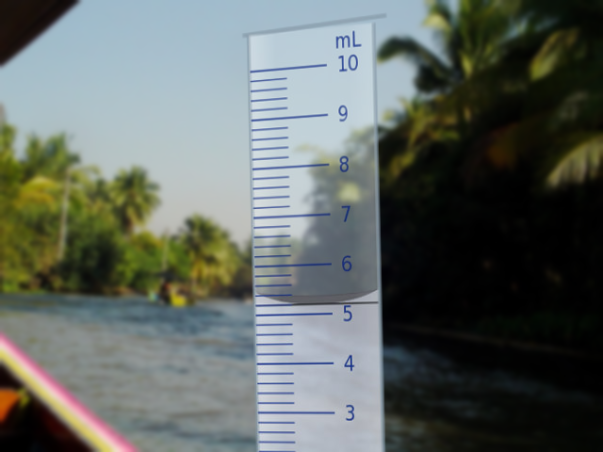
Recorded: 5.2 mL
